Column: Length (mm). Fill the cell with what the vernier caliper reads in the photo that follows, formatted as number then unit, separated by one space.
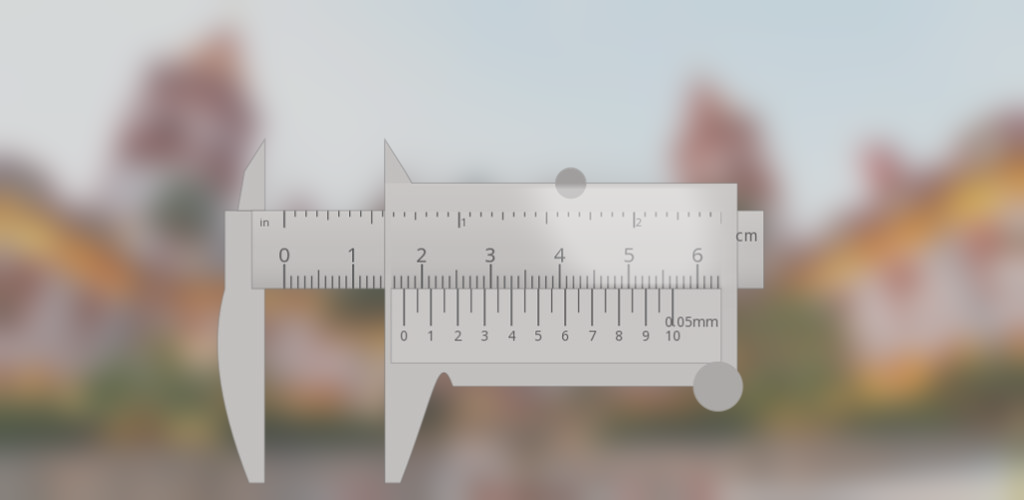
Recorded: 17.4 mm
